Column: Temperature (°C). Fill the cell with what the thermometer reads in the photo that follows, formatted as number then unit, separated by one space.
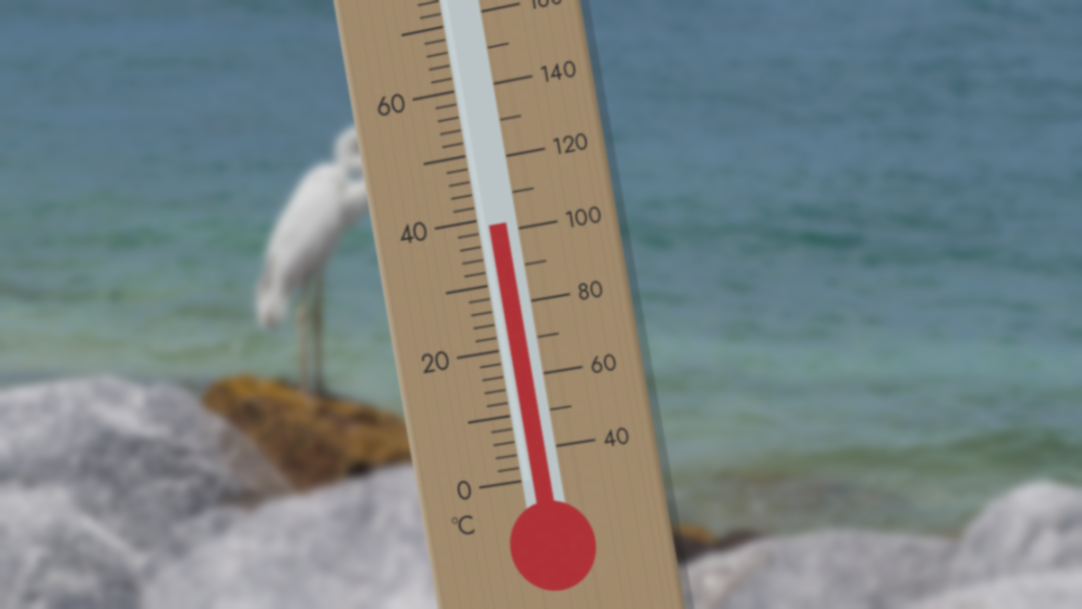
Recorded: 39 °C
